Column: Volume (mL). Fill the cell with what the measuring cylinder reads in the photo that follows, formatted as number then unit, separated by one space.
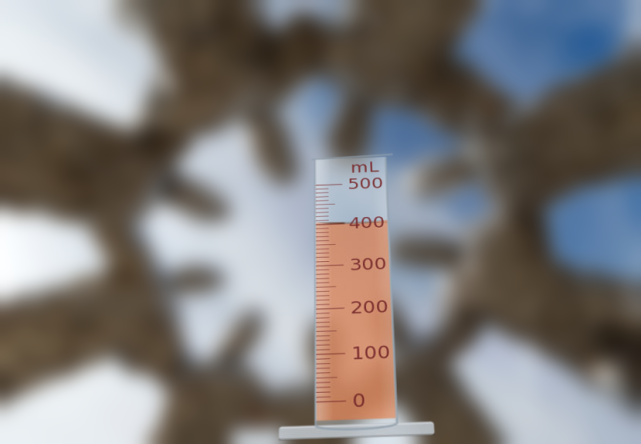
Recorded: 400 mL
